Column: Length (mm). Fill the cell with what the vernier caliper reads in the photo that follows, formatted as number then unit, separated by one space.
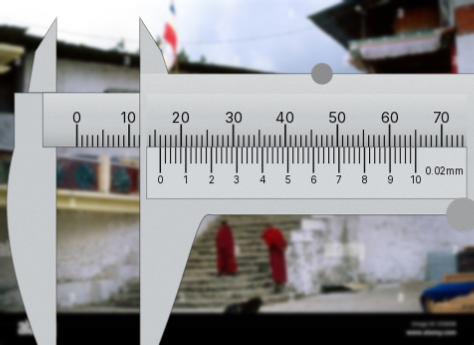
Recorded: 16.0 mm
